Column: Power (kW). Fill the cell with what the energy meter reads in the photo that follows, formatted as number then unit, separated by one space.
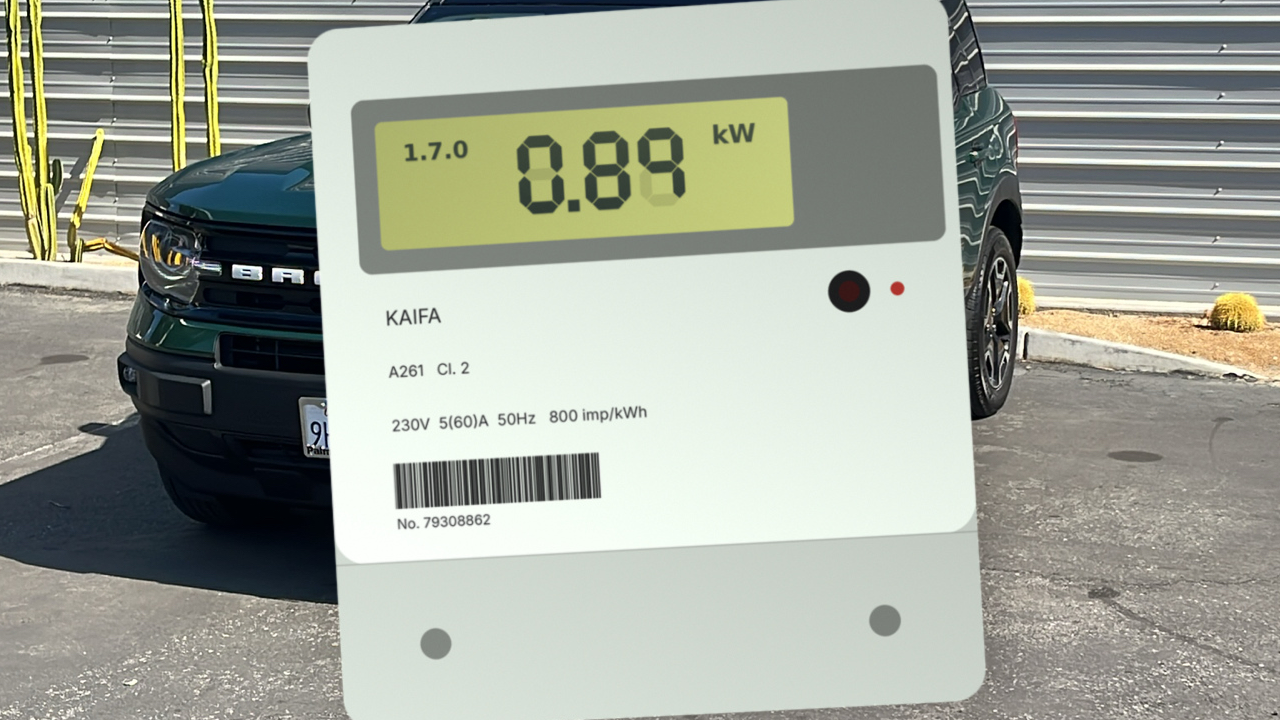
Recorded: 0.89 kW
